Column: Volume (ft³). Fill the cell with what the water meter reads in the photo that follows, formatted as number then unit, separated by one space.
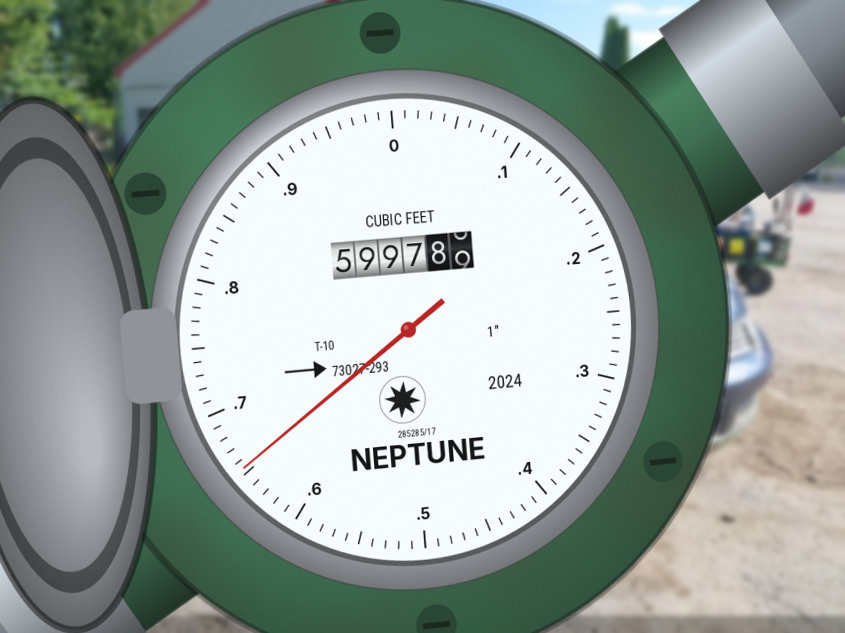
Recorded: 599788.65 ft³
